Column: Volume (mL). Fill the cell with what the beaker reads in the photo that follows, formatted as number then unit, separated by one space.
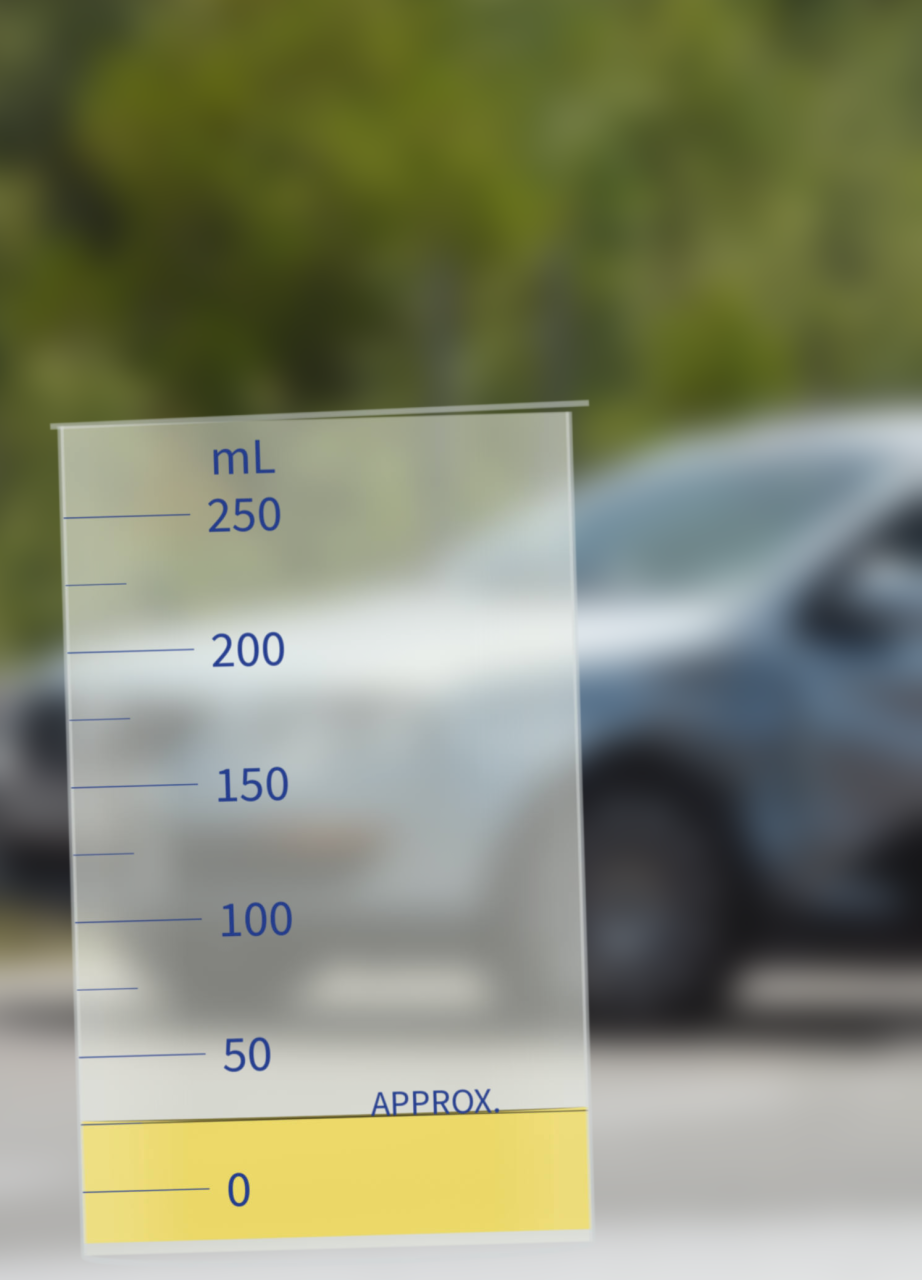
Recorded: 25 mL
